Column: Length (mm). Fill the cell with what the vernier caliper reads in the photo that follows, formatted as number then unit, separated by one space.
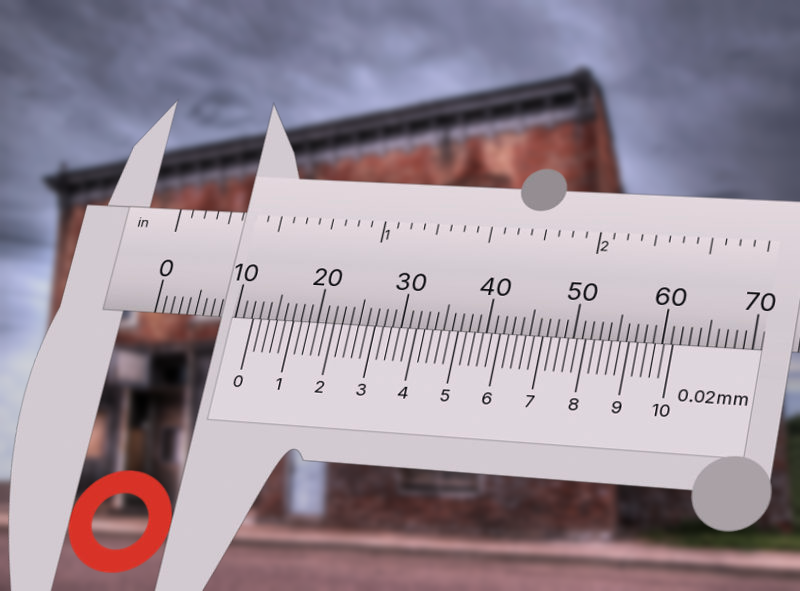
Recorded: 12.2 mm
